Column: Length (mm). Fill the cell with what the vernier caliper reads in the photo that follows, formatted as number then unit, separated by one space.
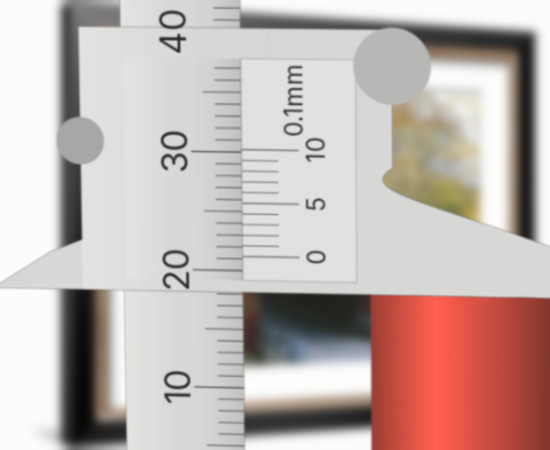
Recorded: 21.2 mm
